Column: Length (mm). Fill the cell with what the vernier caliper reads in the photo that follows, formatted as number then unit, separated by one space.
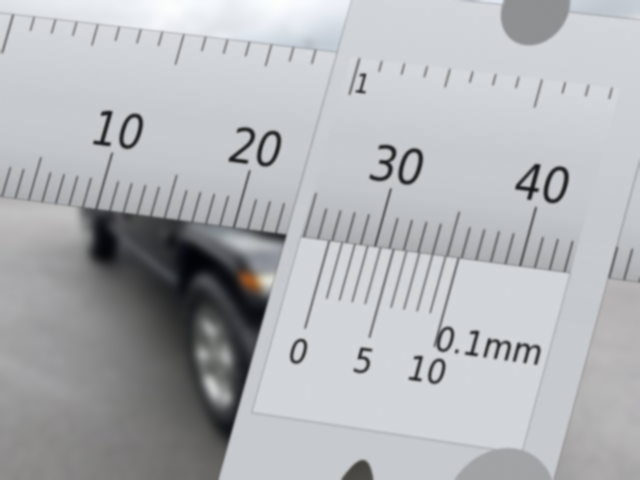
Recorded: 26.8 mm
